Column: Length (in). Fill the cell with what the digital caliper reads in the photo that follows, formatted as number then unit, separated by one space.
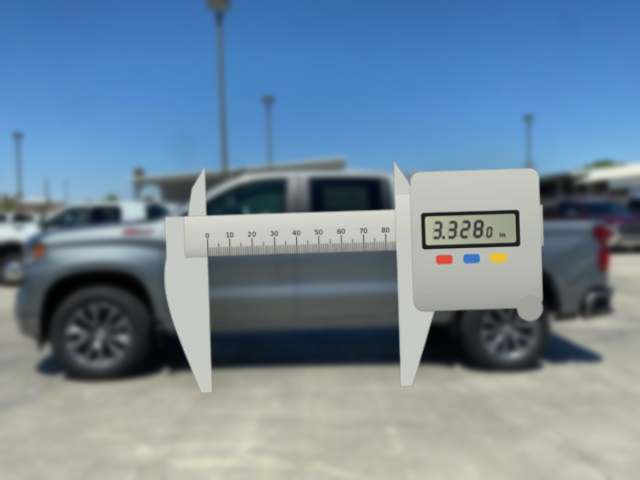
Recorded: 3.3280 in
